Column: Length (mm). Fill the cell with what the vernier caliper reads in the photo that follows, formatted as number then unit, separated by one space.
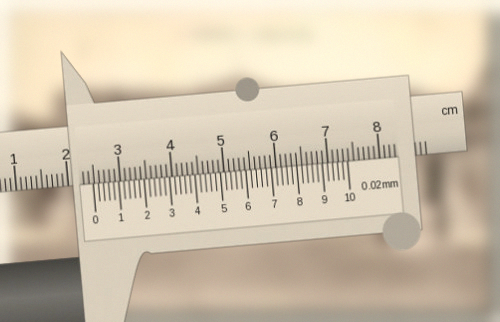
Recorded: 24.8 mm
